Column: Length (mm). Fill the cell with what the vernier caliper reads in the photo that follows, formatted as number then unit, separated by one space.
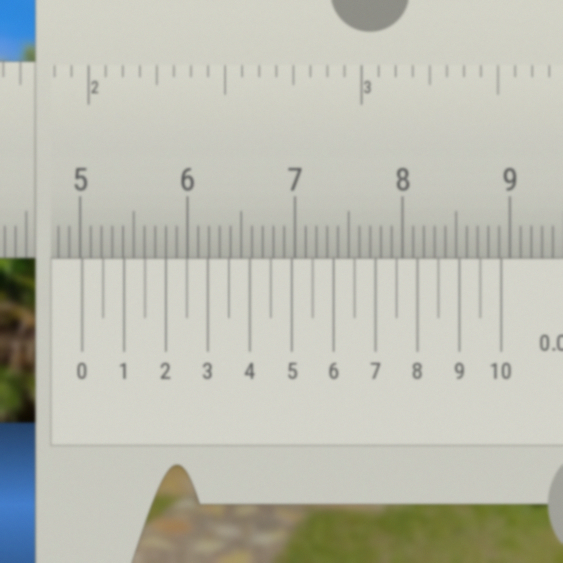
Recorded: 50.2 mm
